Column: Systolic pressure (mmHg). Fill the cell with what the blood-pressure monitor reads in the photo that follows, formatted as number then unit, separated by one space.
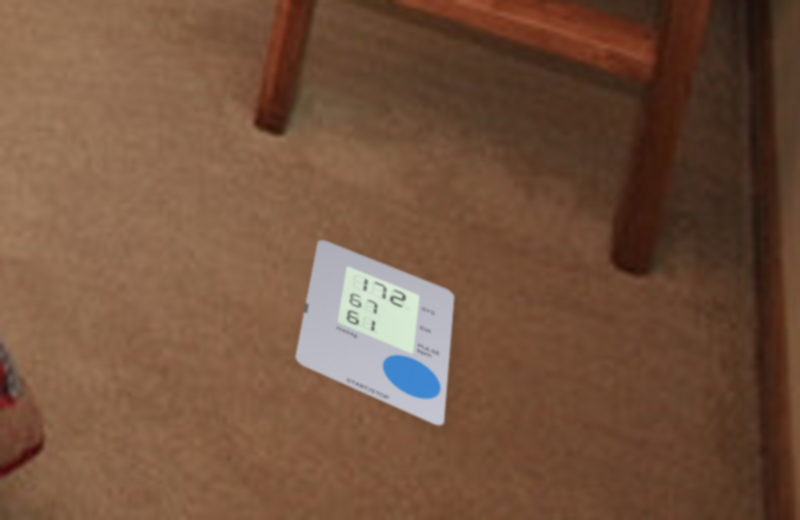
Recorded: 172 mmHg
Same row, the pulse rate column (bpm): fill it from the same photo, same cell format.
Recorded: 61 bpm
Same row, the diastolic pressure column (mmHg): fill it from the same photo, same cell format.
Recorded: 67 mmHg
